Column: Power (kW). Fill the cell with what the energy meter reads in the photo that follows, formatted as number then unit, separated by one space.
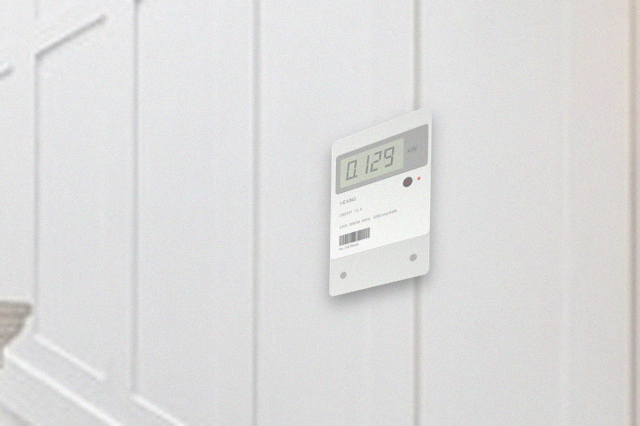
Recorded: 0.129 kW
